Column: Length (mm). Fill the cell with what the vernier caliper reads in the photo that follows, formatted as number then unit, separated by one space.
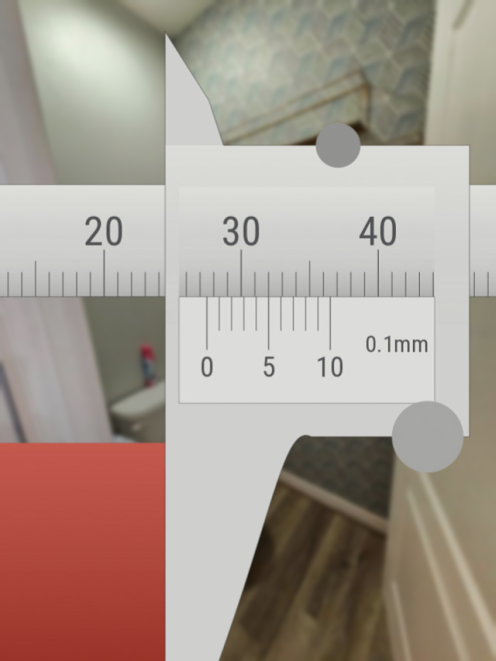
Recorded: 27.5 mm
